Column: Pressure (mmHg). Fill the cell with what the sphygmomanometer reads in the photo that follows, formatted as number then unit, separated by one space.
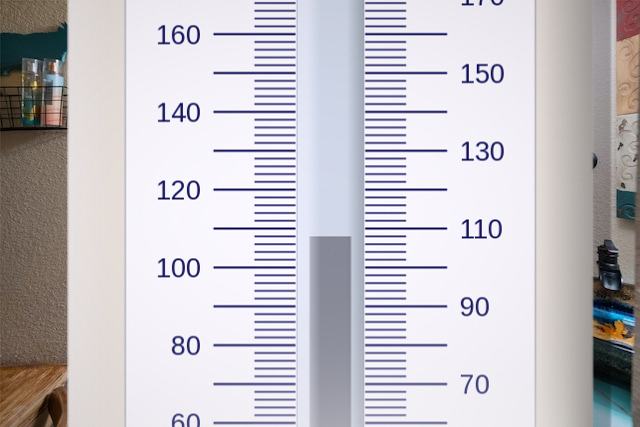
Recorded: 108 mmHg
